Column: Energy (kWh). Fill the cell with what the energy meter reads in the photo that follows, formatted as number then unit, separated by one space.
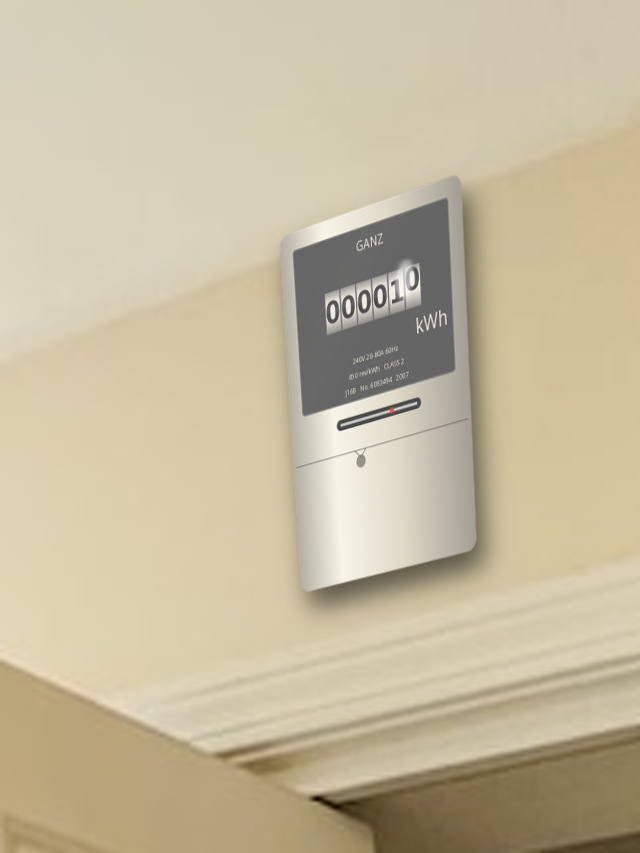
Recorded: 10 kWh
